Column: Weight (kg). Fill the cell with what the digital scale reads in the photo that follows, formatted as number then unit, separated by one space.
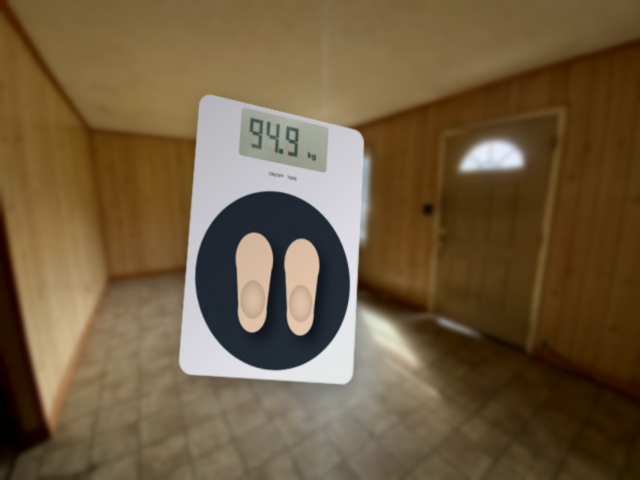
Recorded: 94.9 kg
